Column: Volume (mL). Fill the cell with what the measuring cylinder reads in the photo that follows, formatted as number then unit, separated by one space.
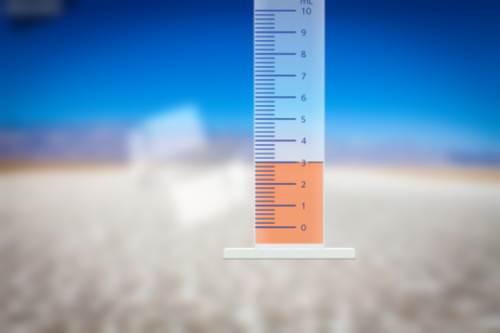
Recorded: 3 mL
